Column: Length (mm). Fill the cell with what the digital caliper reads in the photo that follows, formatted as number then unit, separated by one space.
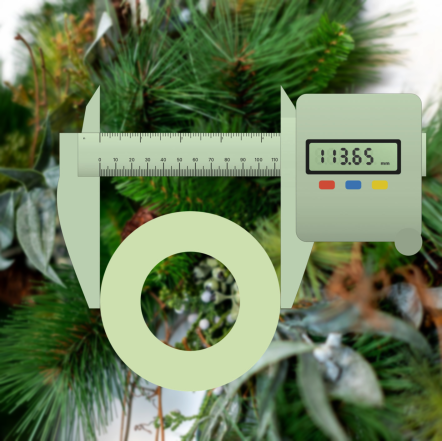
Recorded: 113.65 mm
